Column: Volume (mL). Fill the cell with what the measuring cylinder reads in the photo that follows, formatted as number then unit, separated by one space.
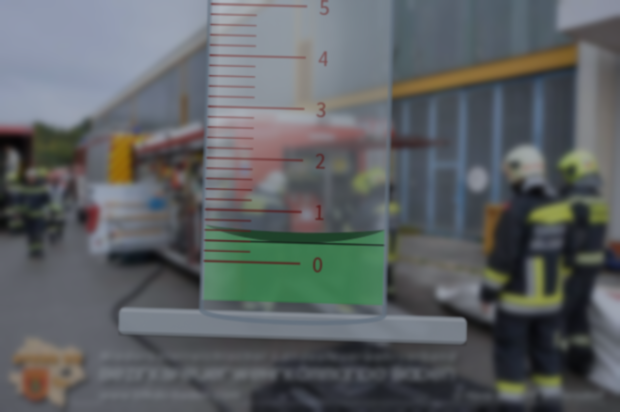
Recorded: 0.4 mL
